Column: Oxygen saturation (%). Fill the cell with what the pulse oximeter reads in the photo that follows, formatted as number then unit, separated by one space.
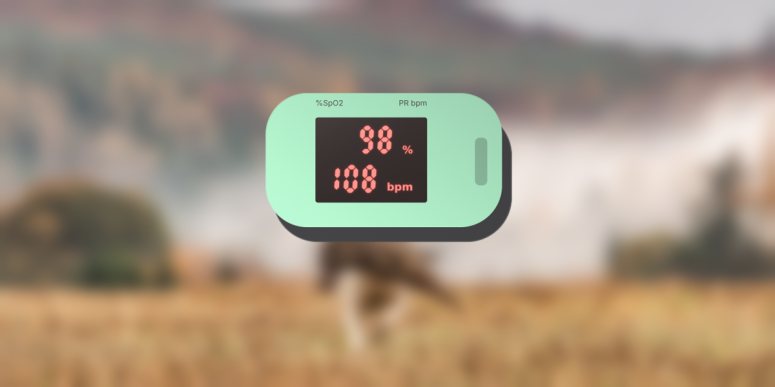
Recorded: 98 %
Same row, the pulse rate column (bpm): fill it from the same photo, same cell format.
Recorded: 108 bpm
